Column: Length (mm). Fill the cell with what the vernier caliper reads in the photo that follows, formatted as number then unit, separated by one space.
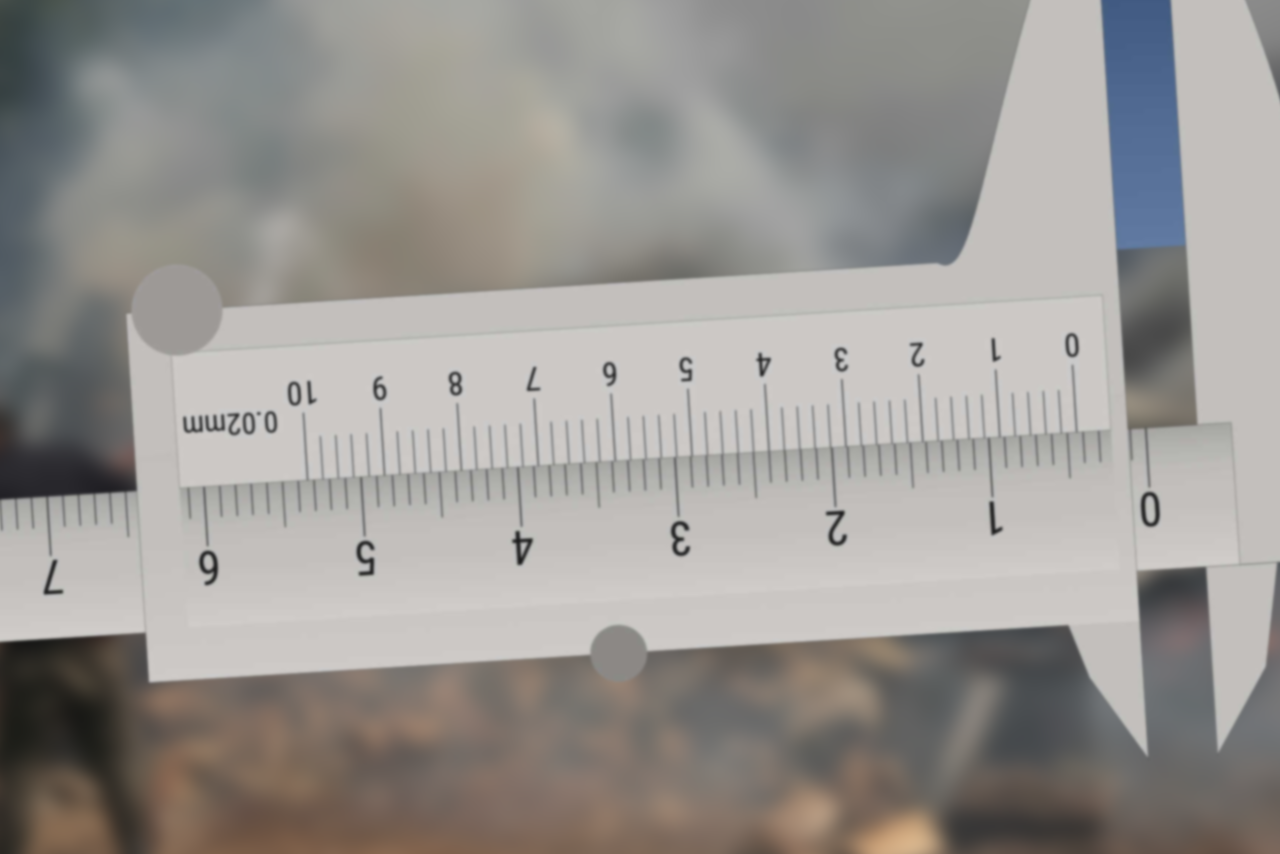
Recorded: 4.4 mm
